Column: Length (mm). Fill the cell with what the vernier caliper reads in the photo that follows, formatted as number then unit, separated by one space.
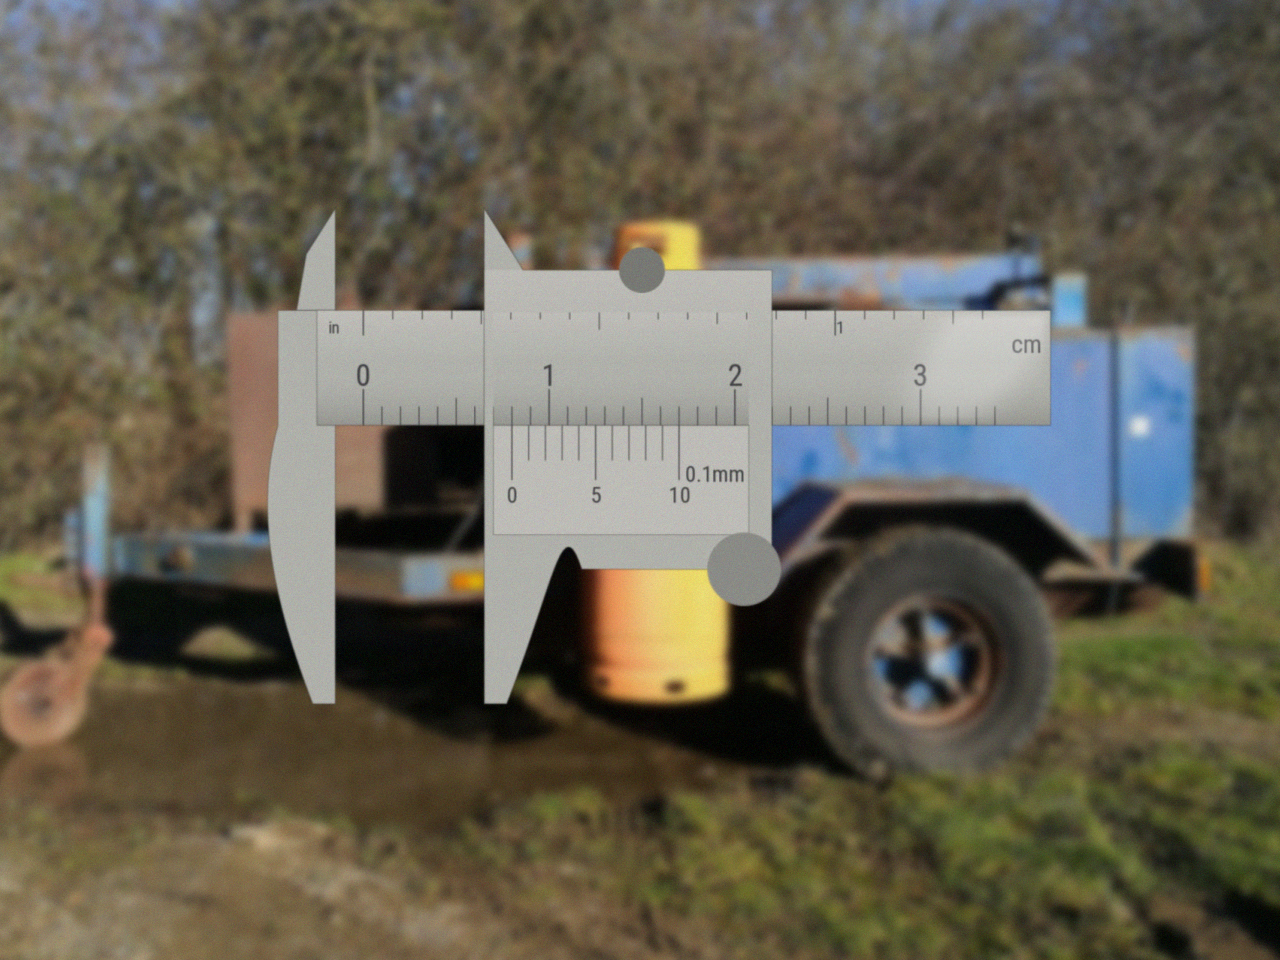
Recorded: 8.0 mm
